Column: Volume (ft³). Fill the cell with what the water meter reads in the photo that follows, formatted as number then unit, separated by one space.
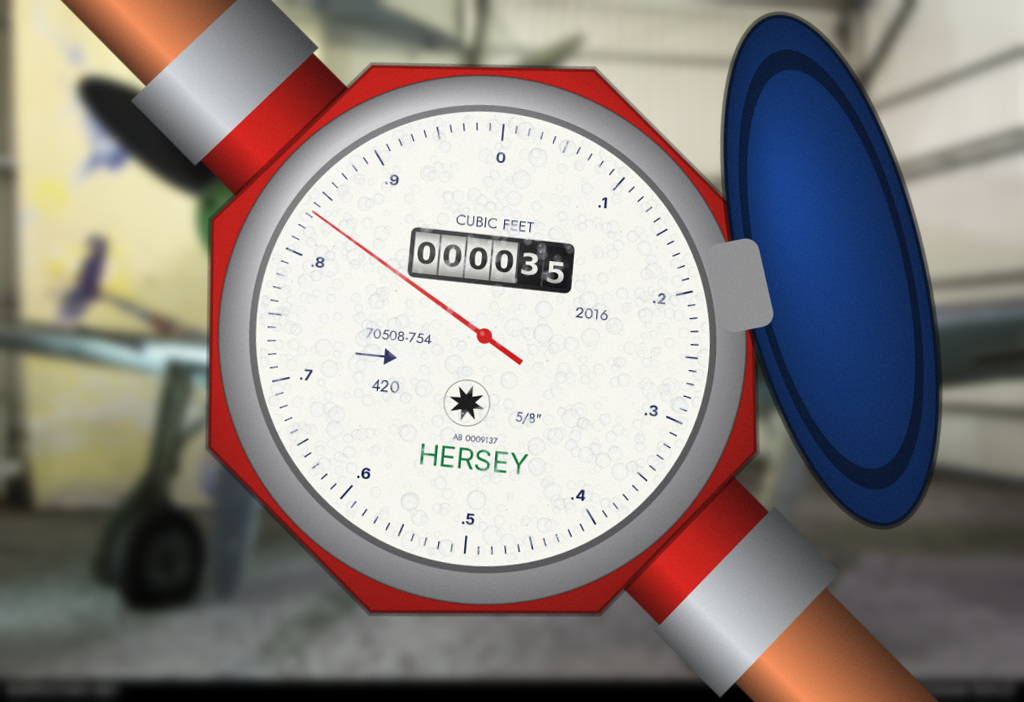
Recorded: 34.83 ft³
